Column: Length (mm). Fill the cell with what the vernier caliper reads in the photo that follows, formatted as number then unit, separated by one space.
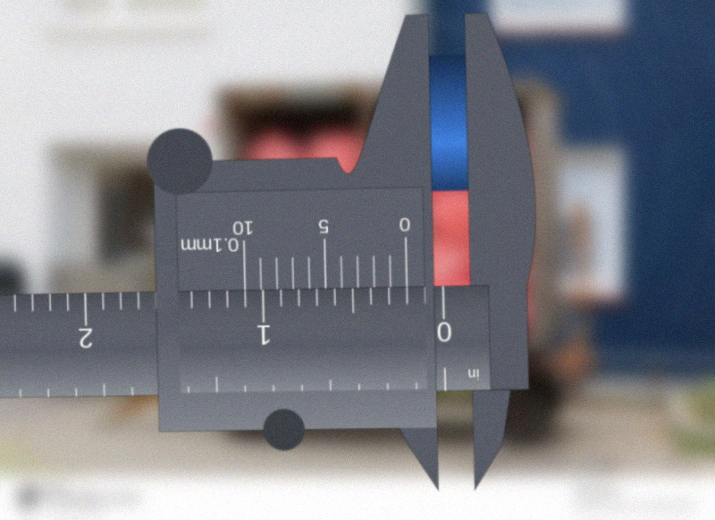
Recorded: 2.0 mm
